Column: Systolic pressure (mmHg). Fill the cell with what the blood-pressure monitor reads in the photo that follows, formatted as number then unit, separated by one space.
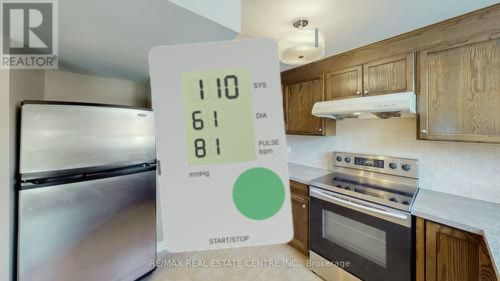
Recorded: 110 mmHg
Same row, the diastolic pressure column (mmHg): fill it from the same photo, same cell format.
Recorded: 61 mmHg
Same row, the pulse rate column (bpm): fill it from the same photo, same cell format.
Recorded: 81 bpm
